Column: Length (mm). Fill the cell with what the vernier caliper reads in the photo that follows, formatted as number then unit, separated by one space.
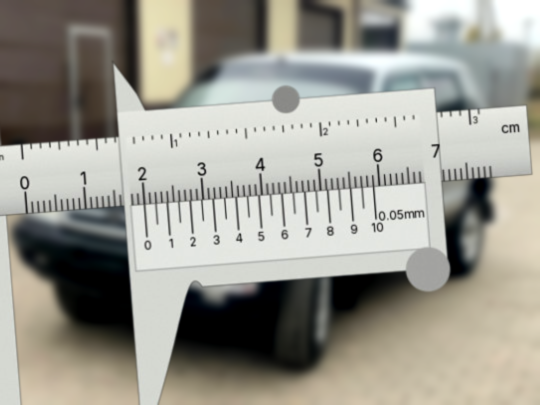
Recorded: 20.0 mm
